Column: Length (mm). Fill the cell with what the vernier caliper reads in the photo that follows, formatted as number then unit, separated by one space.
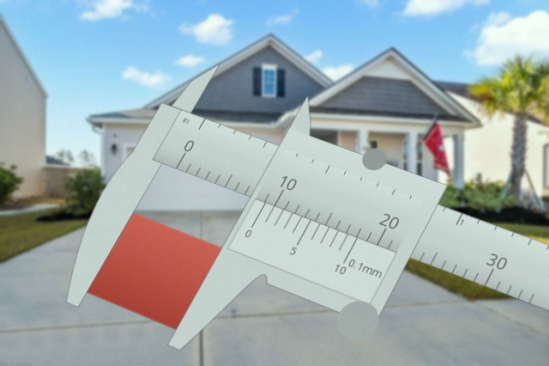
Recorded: 9.1 mm
